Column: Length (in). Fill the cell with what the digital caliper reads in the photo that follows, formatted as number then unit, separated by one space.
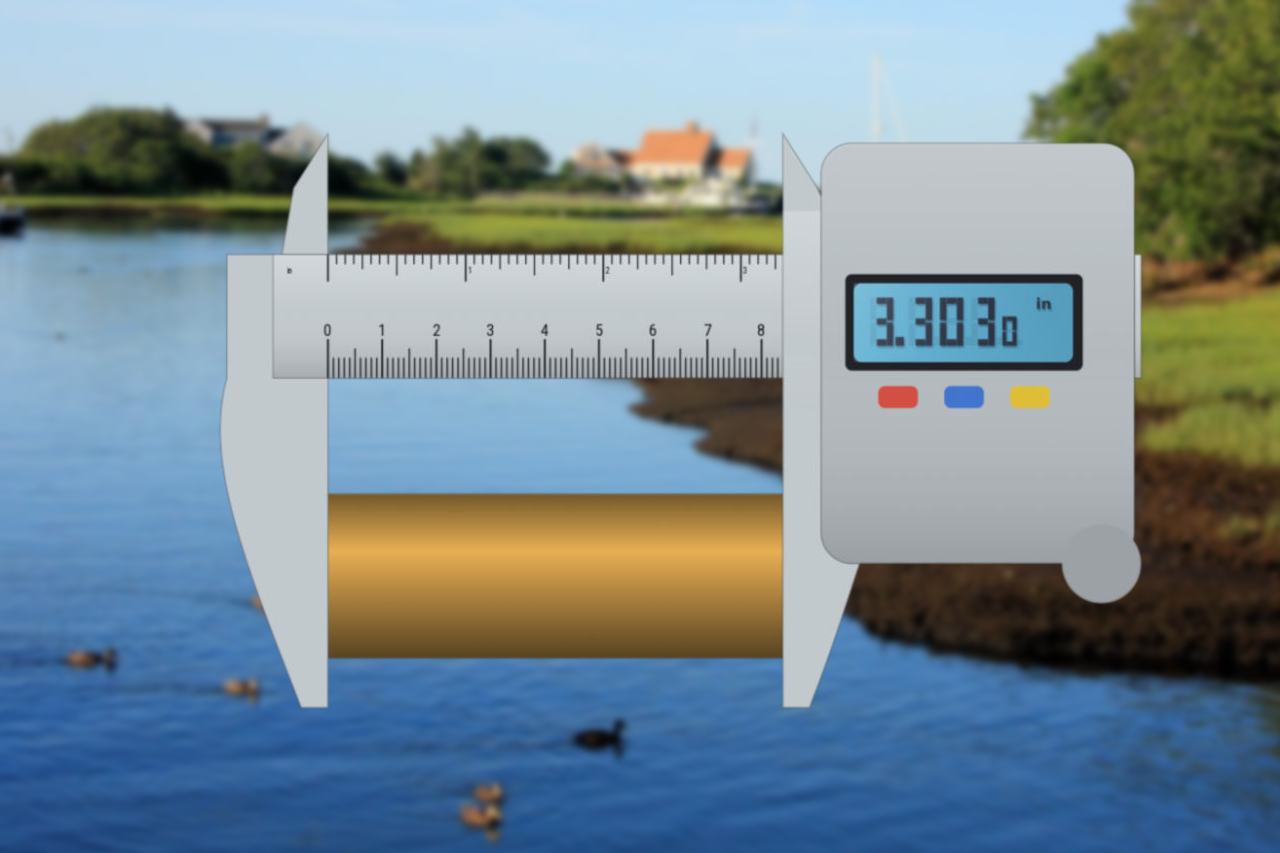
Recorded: 3.3030 in
